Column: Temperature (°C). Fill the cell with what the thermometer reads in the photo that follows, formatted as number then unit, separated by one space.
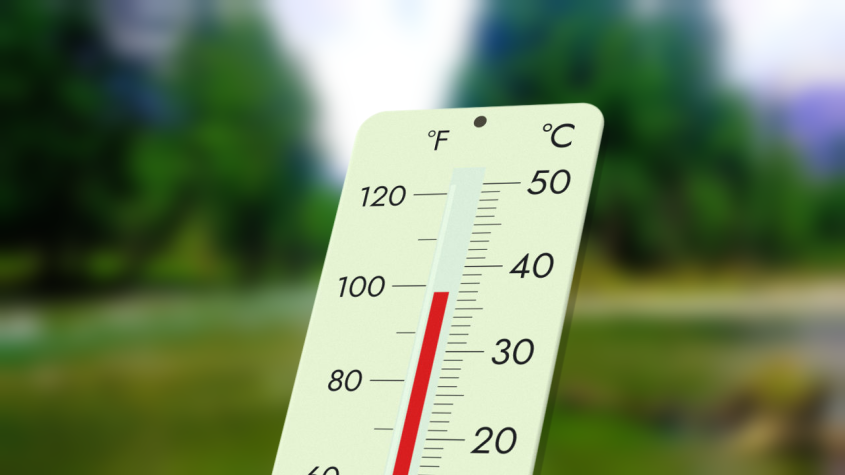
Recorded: 37 °C
